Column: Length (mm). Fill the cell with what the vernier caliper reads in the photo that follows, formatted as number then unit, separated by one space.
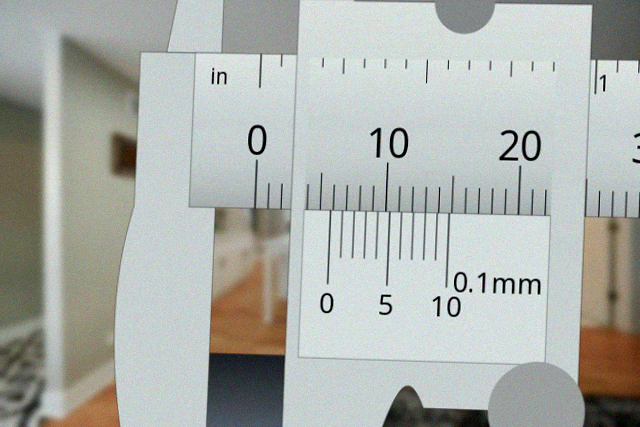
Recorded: 5.8 mm
